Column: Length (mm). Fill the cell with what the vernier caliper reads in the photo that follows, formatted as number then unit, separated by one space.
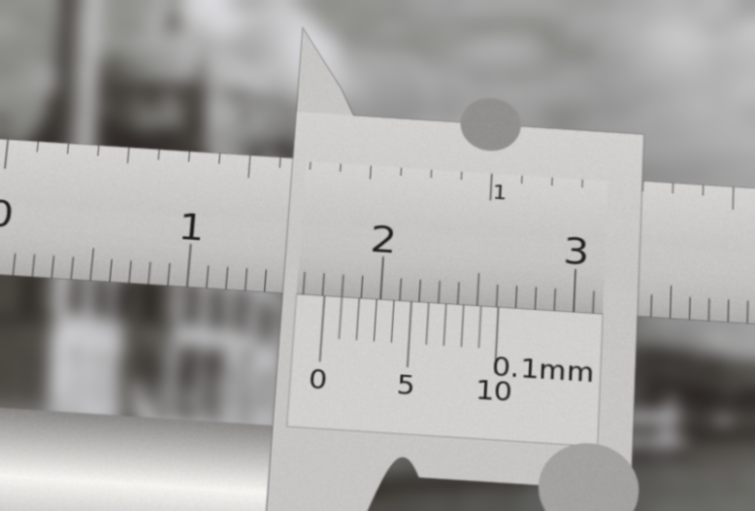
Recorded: 17.1 mm
